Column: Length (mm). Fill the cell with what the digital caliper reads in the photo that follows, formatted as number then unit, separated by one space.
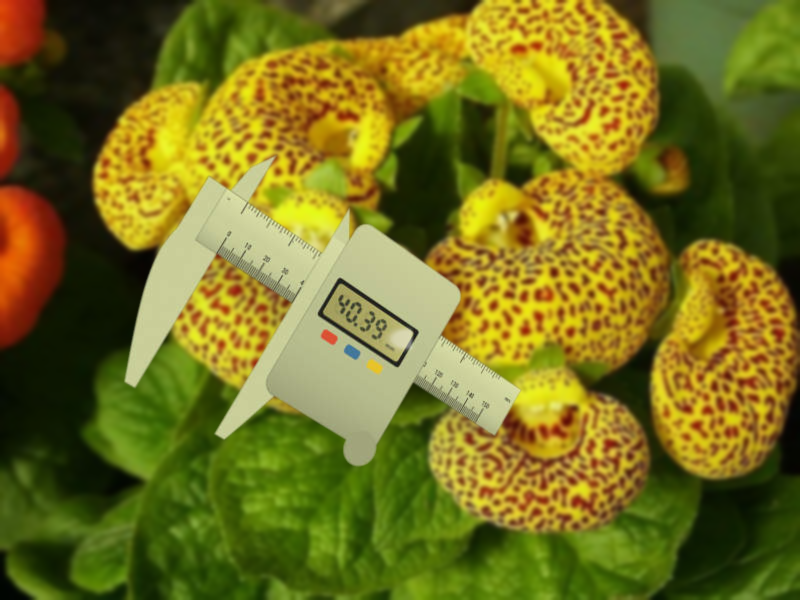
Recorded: 40.39 mm
